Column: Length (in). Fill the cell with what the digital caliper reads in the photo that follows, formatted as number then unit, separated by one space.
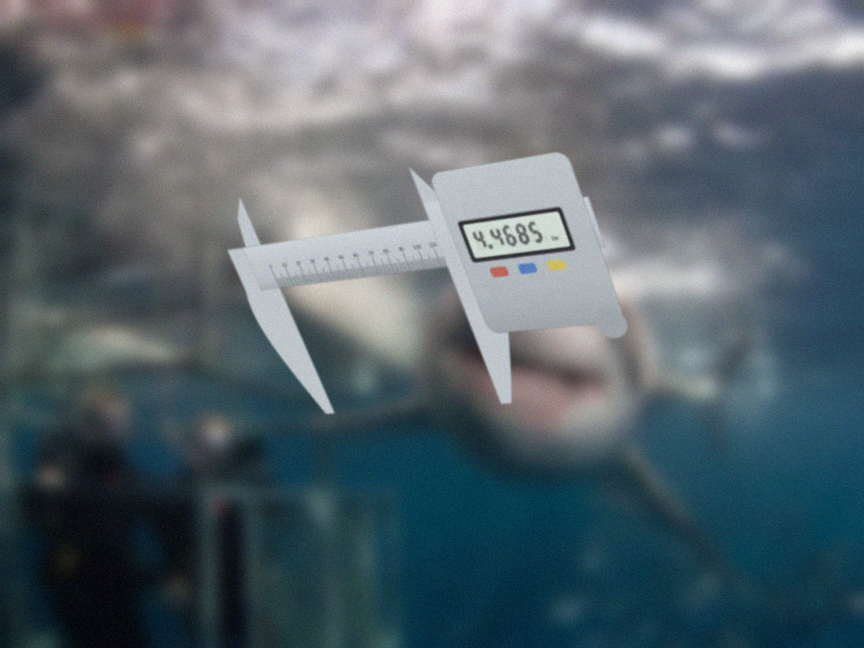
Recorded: 4.4685 in
